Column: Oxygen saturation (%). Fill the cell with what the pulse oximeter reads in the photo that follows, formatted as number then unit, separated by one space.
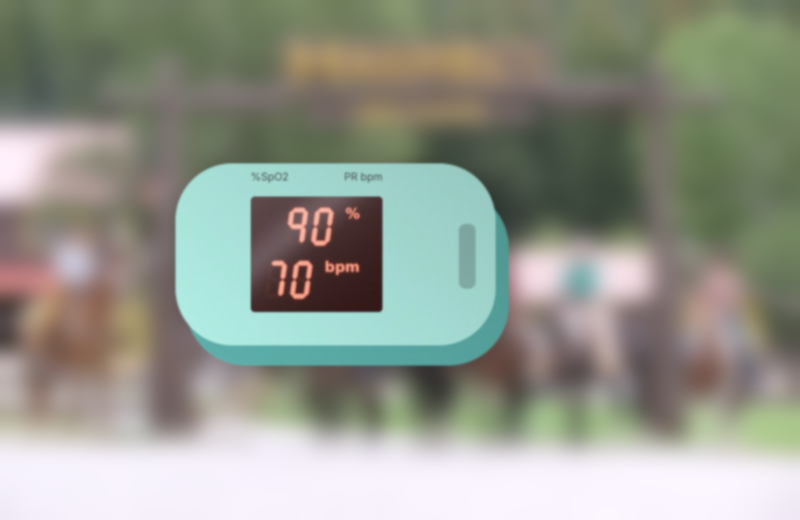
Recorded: 90 %
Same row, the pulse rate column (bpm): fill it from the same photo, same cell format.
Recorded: 70 bpm
